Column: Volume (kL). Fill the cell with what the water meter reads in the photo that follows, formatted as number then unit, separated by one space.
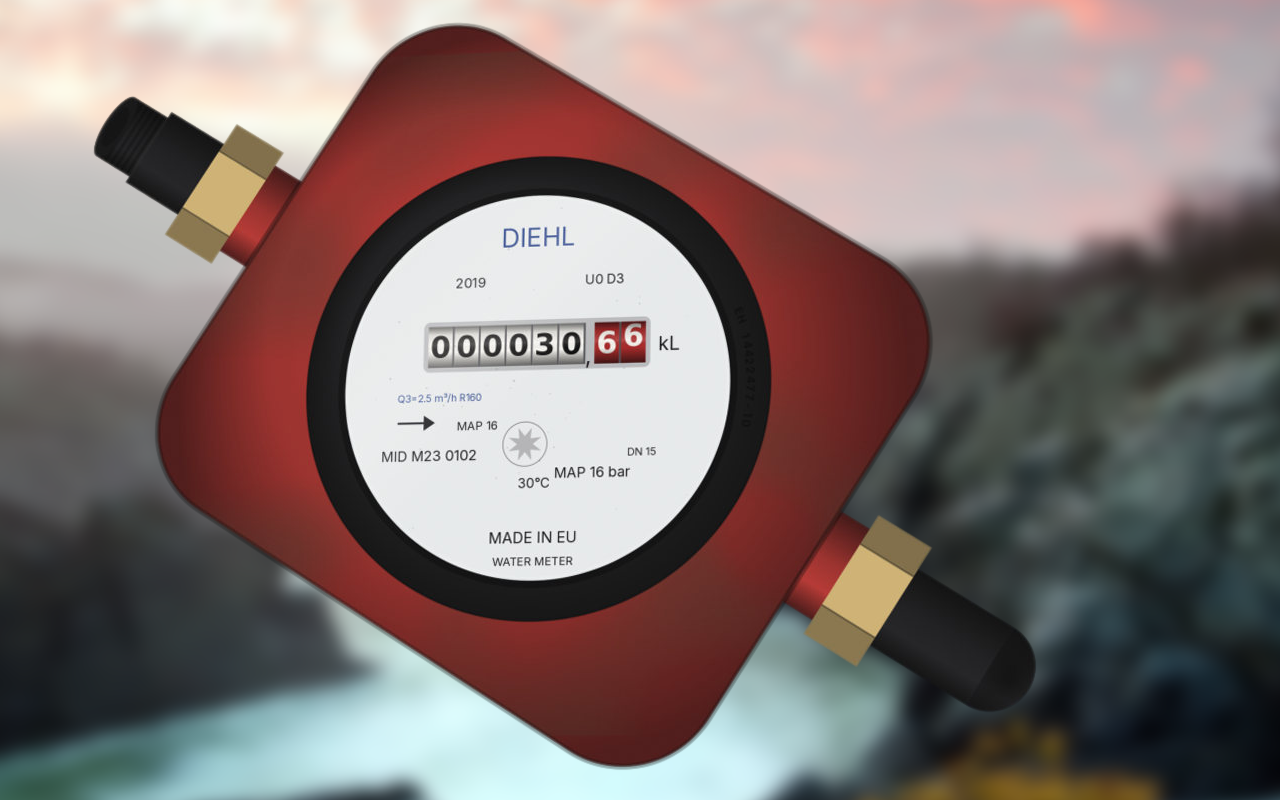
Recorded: 30.66 kL
